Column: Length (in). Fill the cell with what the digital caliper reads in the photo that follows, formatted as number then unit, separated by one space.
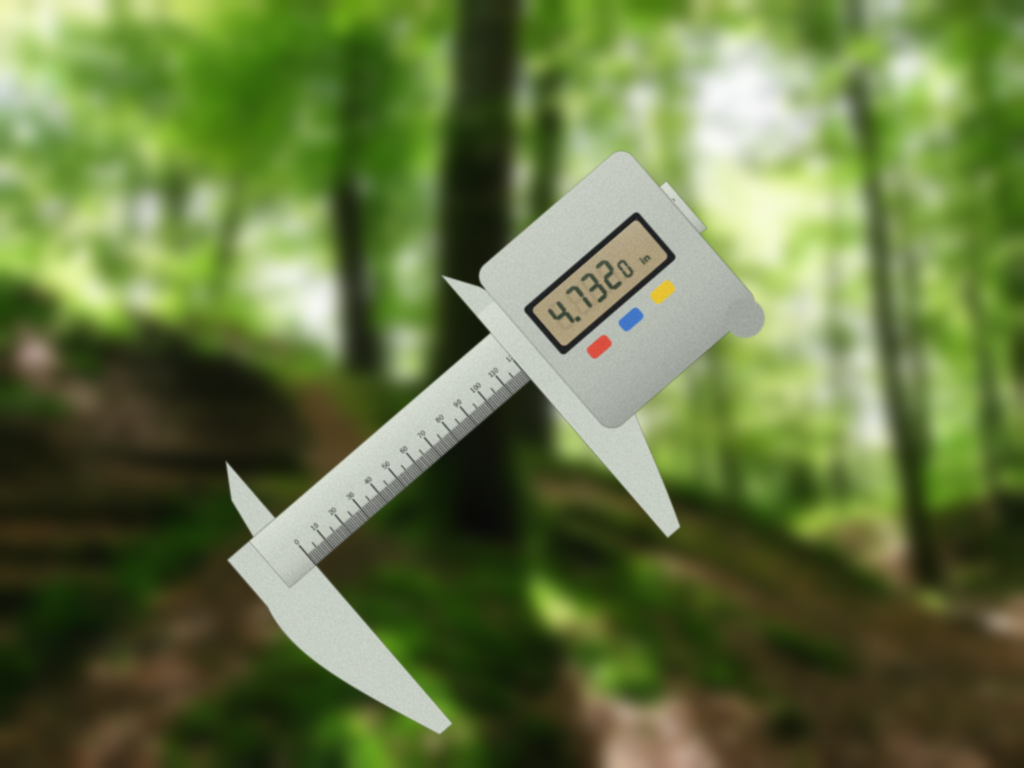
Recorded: 4.7320 in
